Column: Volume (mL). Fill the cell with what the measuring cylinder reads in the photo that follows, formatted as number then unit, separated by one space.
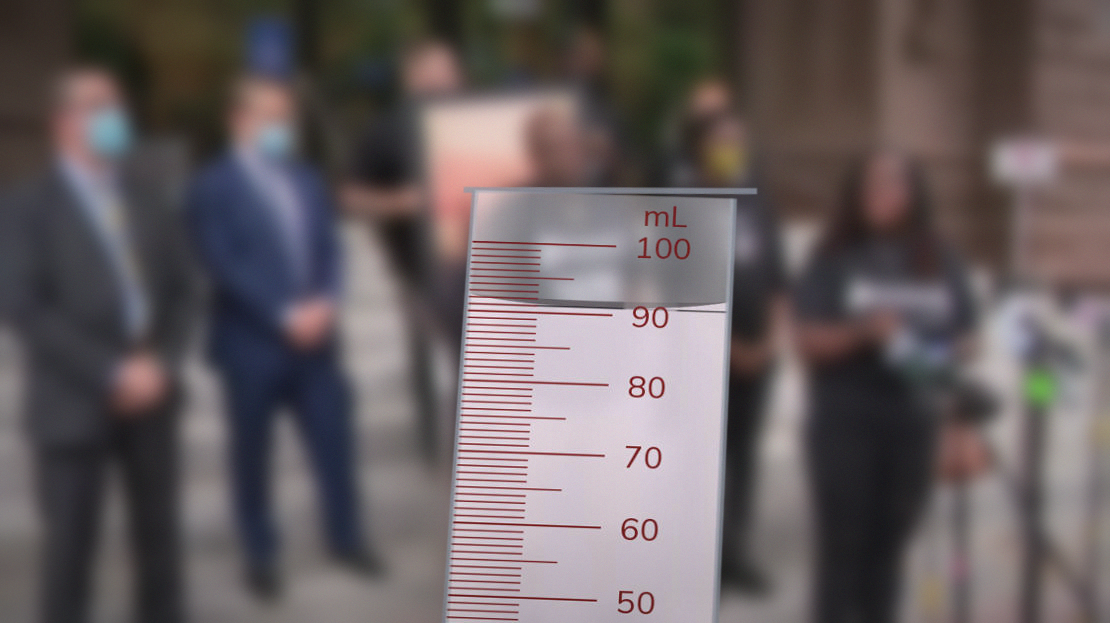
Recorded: 91 mL
